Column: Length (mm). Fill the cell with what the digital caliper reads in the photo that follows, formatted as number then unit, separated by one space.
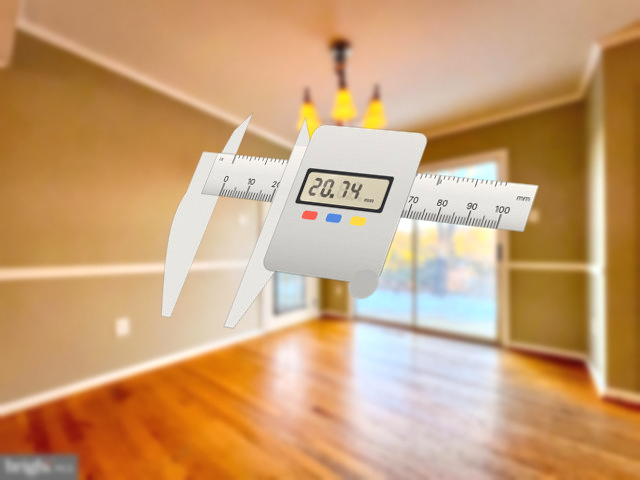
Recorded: 20.74 mm
